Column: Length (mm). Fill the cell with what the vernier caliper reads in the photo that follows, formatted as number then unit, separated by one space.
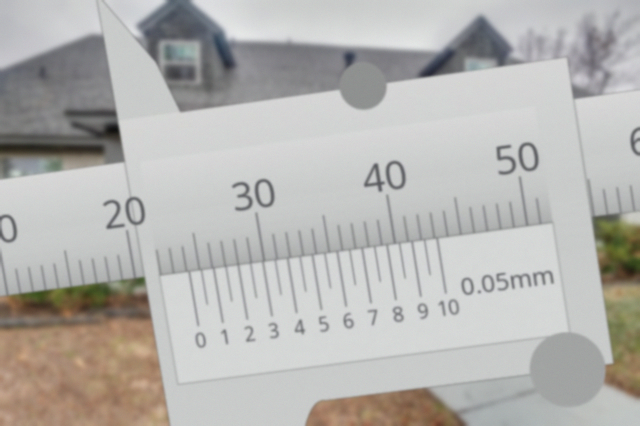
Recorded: 24.2 mm
